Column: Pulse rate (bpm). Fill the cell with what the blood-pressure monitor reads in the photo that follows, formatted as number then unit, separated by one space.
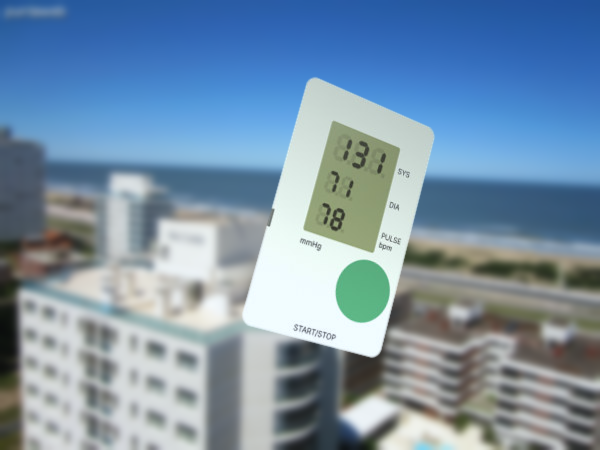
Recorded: 78 bpm
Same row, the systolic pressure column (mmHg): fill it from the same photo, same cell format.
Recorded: 131 mmHg
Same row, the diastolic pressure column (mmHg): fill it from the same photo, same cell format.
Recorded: 71 mmHg
